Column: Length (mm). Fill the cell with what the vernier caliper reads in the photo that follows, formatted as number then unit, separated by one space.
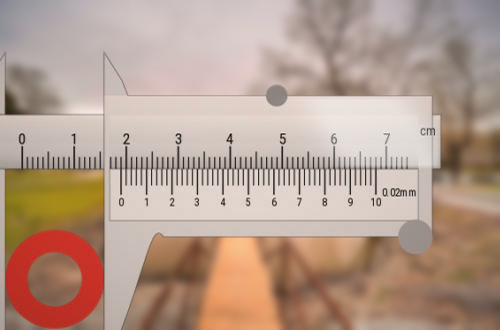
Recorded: 19.0 mm
